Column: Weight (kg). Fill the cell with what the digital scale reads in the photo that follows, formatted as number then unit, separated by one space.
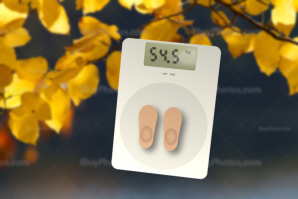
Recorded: 54.5 kg
